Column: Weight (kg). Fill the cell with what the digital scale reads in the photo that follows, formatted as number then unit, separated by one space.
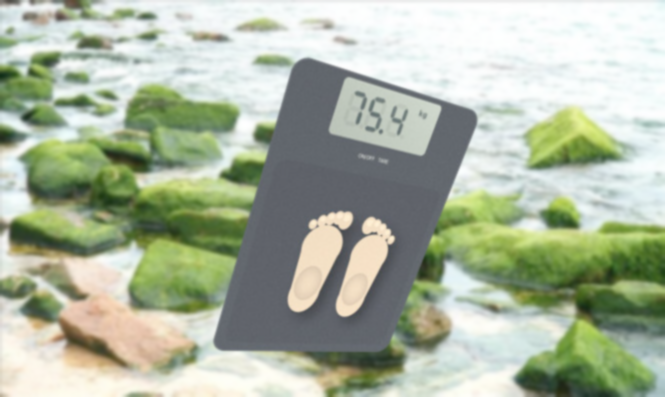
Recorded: 75.4 kg
